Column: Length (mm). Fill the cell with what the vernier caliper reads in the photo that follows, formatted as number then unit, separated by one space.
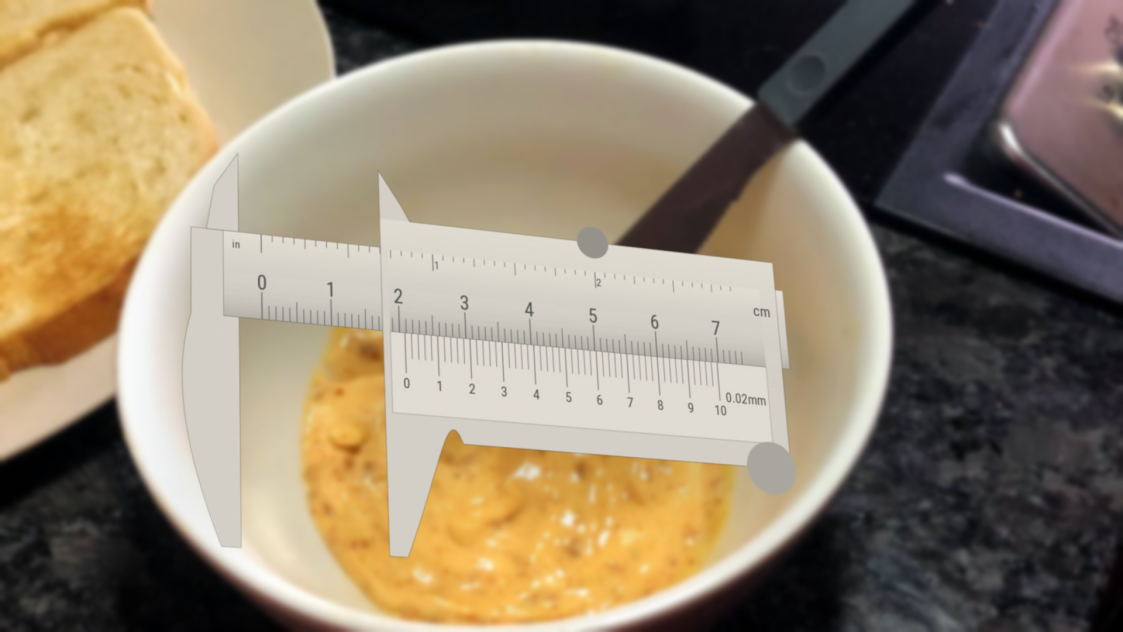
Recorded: 20.8 mm
